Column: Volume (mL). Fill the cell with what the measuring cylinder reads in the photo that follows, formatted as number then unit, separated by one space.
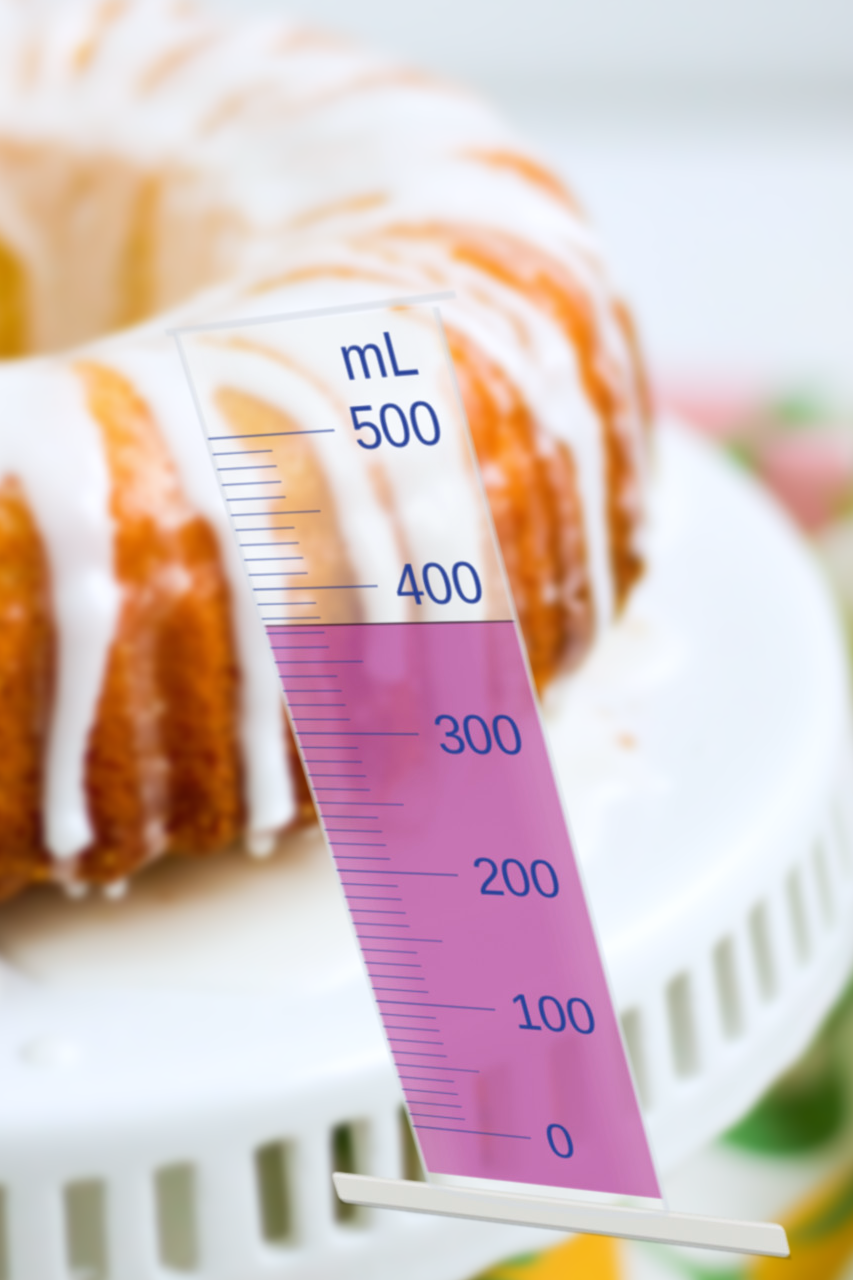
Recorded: 375 mL
